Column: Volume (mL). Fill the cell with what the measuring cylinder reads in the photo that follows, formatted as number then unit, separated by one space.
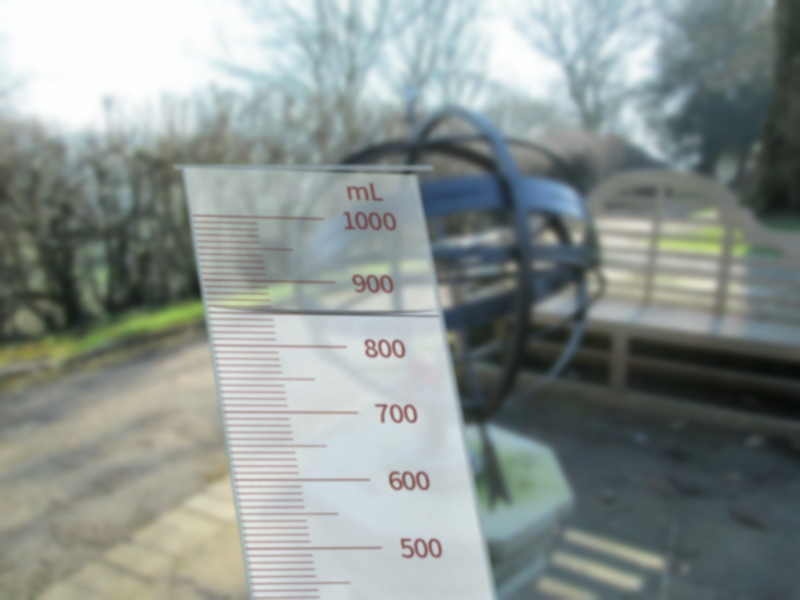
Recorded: 850 mL
